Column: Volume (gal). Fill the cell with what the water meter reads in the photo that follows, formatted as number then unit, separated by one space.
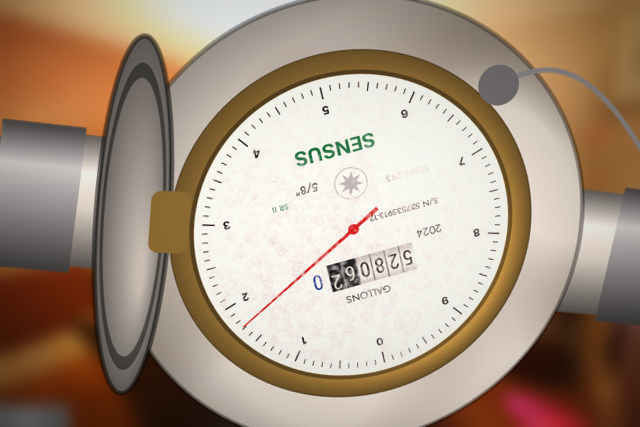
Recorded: 5280621.7 gal
